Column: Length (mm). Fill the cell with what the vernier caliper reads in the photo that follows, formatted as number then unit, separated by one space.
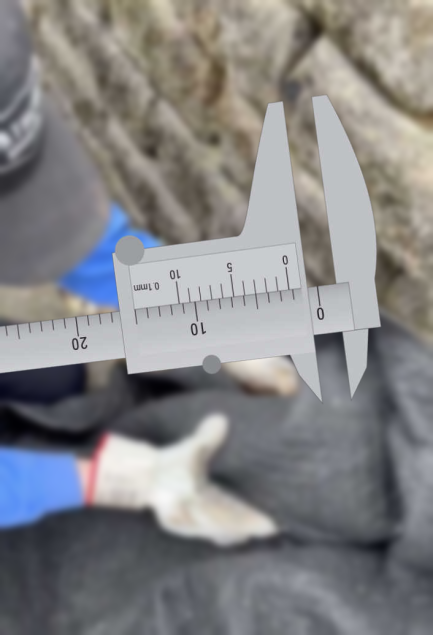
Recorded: 2.3 mm
